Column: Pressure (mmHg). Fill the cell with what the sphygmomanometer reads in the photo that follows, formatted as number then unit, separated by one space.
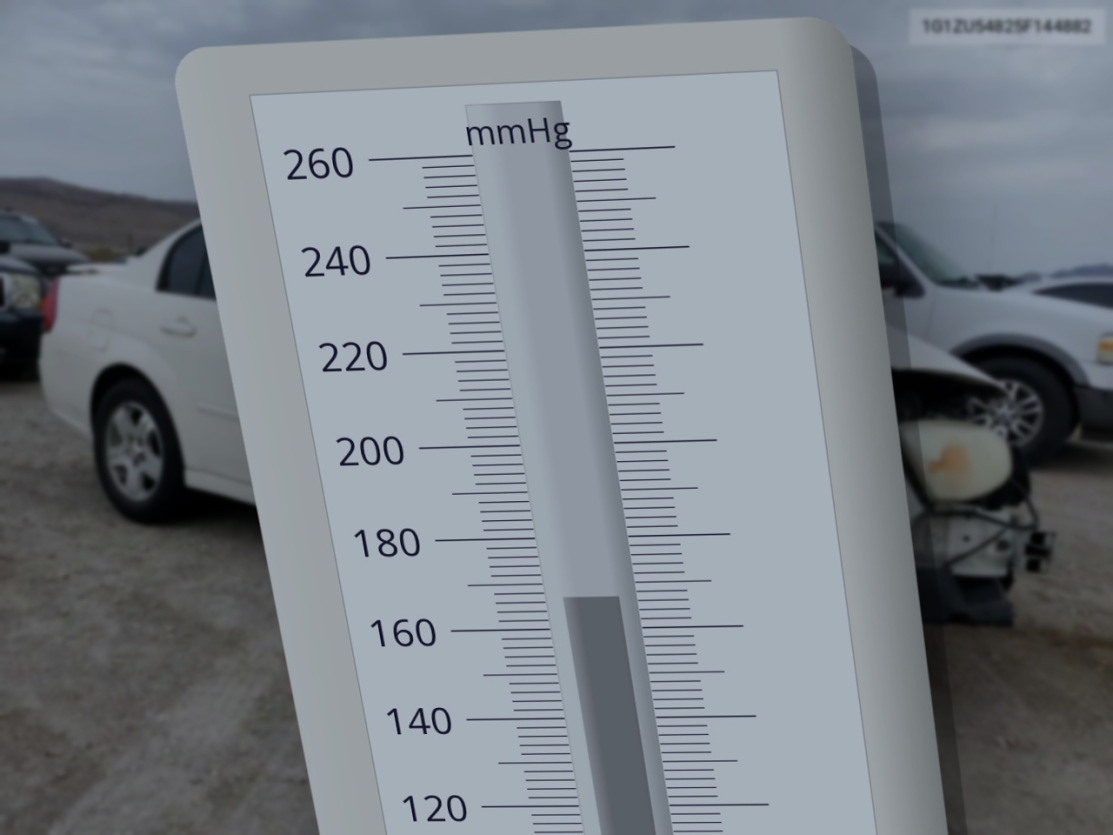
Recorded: 167 mmHg
